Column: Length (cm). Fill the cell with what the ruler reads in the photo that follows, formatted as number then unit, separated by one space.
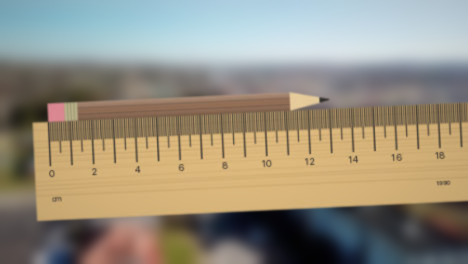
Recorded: 13 cm
